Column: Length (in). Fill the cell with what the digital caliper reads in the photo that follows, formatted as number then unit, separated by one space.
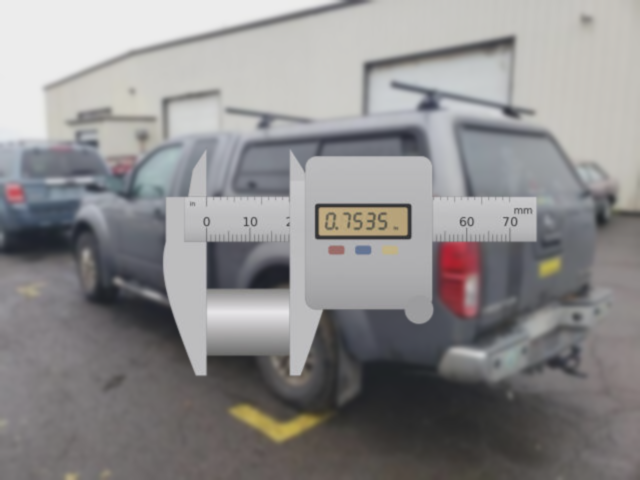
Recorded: 0.7535 in
